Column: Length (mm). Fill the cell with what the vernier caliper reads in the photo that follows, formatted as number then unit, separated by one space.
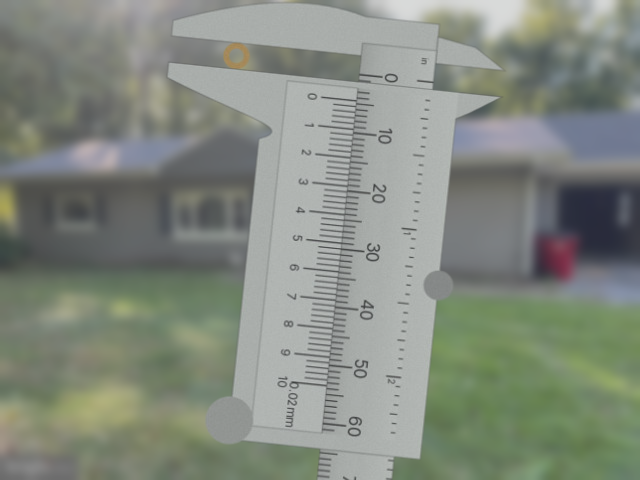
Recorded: 4.5 mm
